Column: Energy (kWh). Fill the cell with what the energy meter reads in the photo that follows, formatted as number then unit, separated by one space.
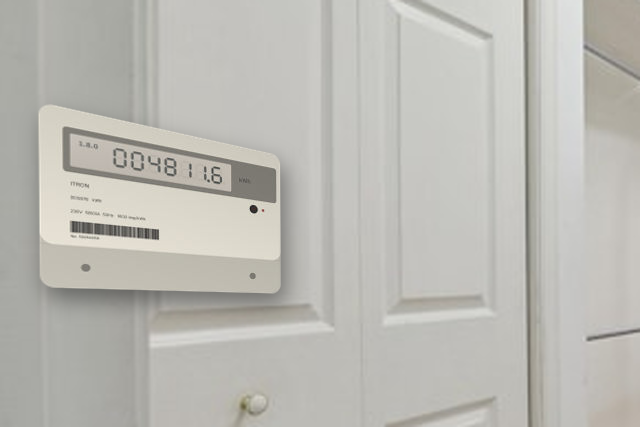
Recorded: 4811.6 kWh
